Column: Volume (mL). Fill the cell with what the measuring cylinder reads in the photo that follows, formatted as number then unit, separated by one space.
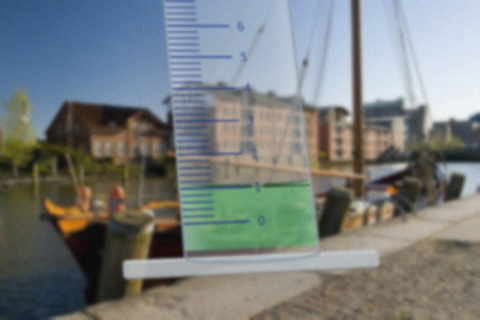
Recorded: 1 mL
